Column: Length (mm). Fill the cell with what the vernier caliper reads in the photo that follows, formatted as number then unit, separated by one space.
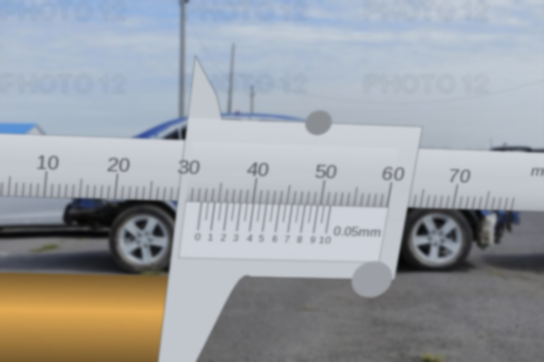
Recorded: 32.5 mm
